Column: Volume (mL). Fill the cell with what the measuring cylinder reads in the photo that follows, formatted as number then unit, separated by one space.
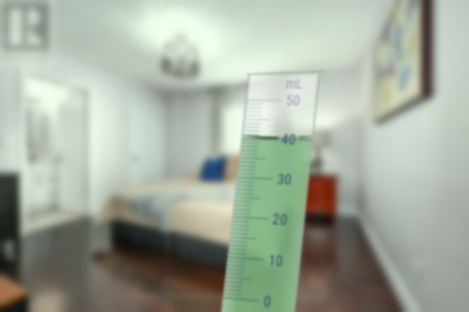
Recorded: 40 mL
